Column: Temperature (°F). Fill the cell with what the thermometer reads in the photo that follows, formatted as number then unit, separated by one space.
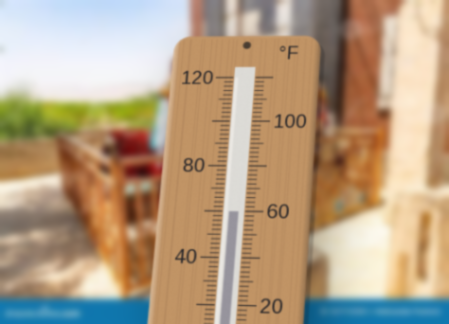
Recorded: 60 °F
